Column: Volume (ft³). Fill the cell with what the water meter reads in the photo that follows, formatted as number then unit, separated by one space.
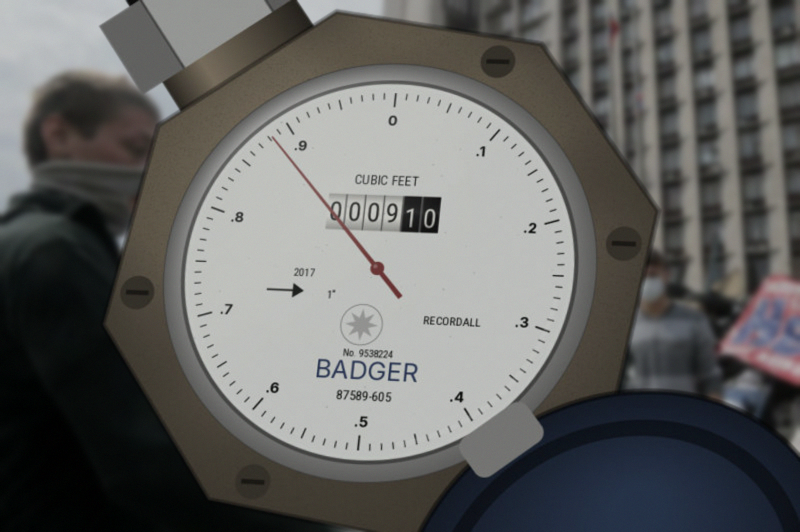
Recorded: 909.88 ft³
